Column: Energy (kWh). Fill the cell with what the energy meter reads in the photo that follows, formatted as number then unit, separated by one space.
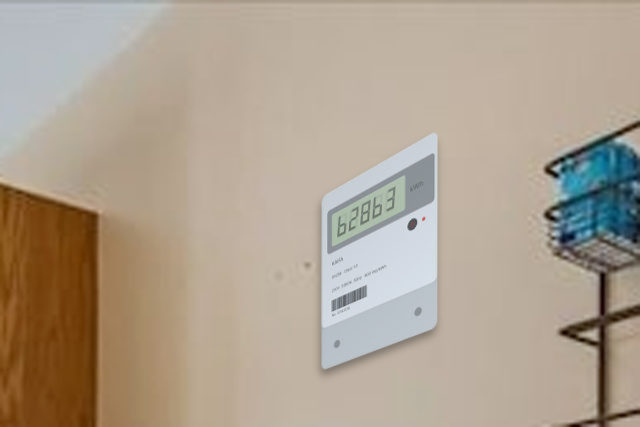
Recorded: 62863 kWh
